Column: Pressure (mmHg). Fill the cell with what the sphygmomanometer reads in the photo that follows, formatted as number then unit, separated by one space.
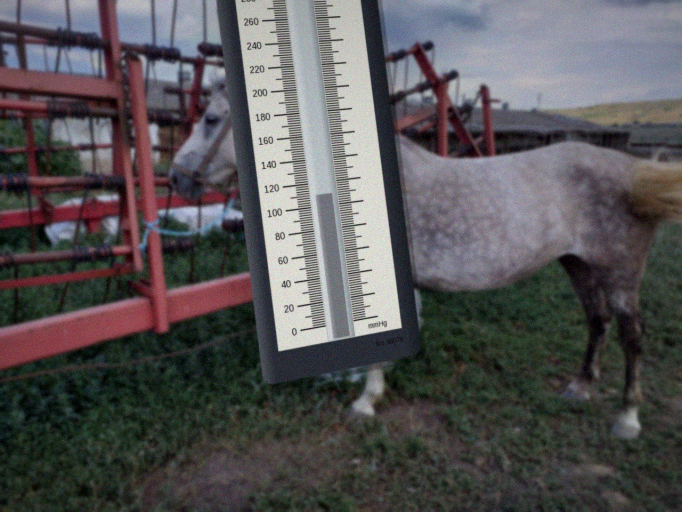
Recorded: 110 mmHg
